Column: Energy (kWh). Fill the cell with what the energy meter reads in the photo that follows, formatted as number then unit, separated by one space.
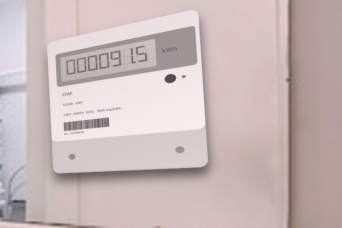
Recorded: 91.5 kWh
